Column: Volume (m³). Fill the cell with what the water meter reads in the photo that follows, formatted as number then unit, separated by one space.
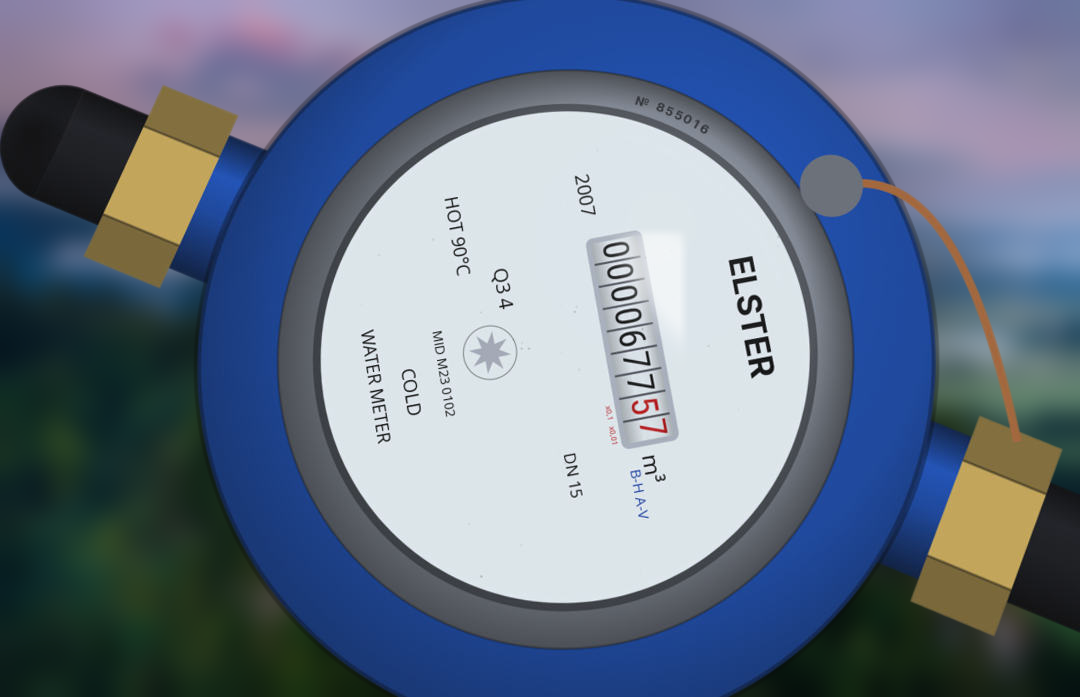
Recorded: 677.57 m³
